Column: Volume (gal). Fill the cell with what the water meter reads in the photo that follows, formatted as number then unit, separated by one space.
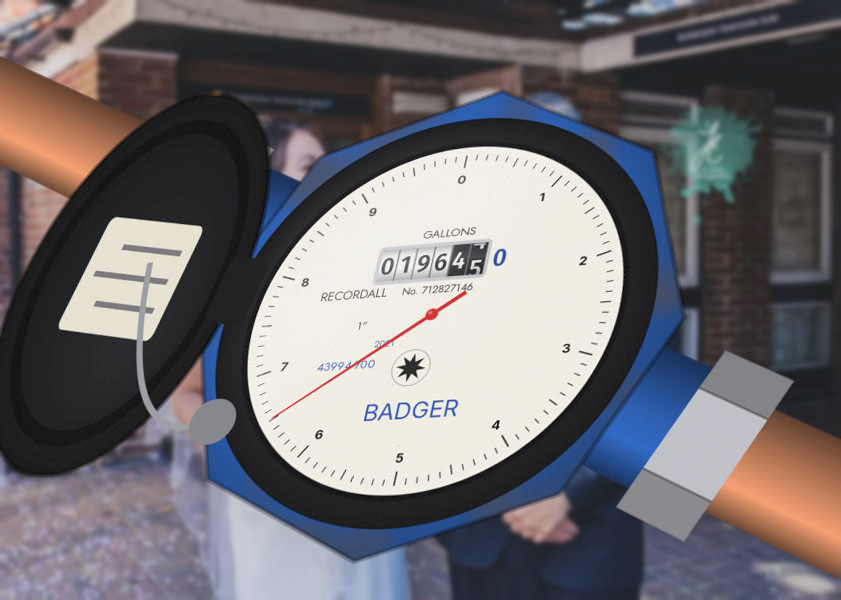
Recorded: 196446.5 gal
